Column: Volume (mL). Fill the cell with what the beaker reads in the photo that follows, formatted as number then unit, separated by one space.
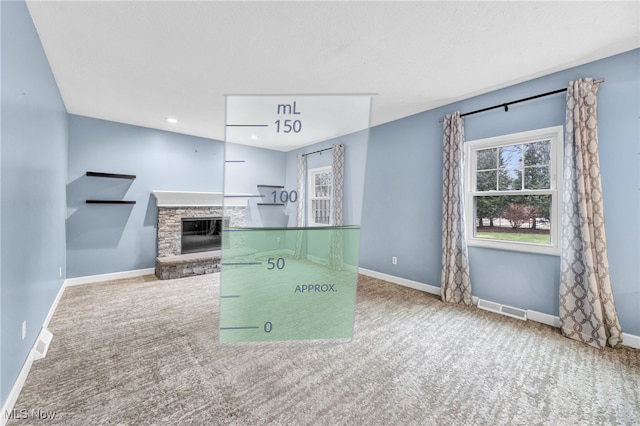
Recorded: 75 mL
